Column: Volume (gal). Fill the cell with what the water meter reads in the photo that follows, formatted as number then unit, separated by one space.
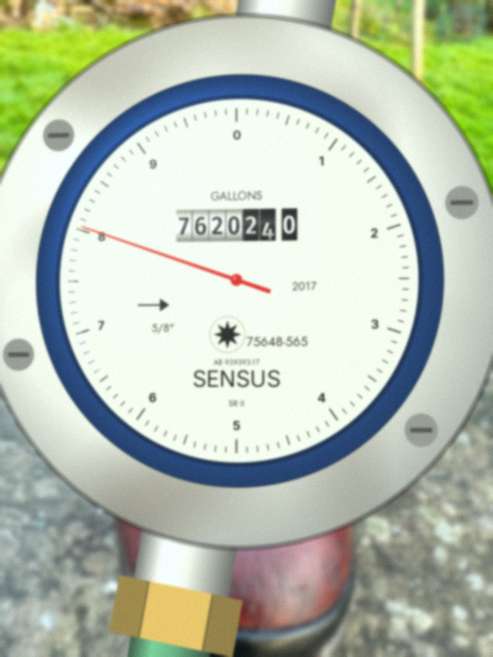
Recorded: 7620238.0 gal
